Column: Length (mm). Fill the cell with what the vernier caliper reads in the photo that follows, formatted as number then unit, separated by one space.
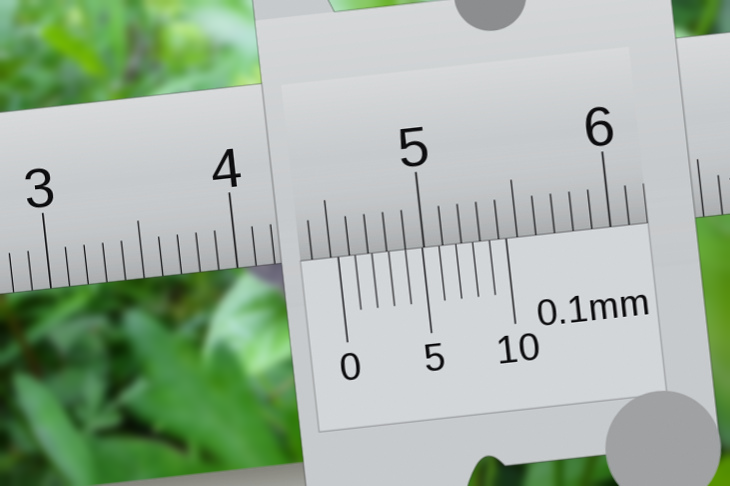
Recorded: 45.4 mm
